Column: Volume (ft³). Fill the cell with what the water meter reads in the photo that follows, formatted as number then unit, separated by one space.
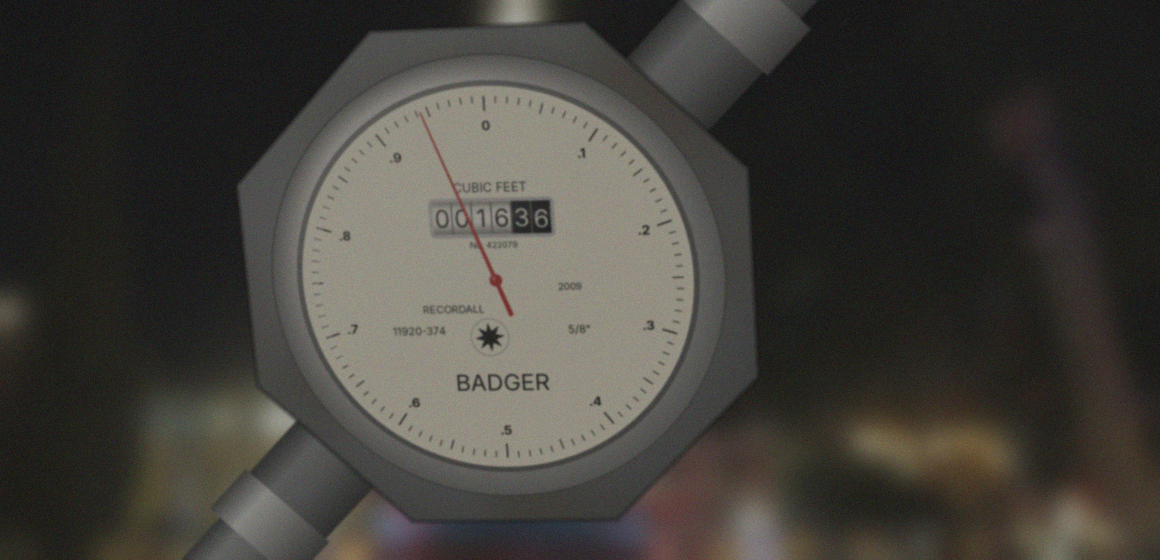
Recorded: 1635.94 ft³
